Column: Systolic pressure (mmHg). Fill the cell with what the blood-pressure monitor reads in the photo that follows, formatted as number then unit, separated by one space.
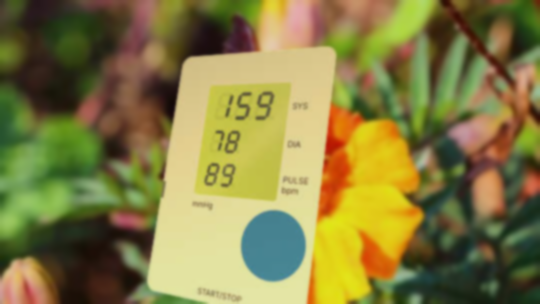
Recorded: 159 mmHg
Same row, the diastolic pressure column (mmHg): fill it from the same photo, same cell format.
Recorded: 78 mmHg
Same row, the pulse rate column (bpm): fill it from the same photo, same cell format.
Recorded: 89 bpm
